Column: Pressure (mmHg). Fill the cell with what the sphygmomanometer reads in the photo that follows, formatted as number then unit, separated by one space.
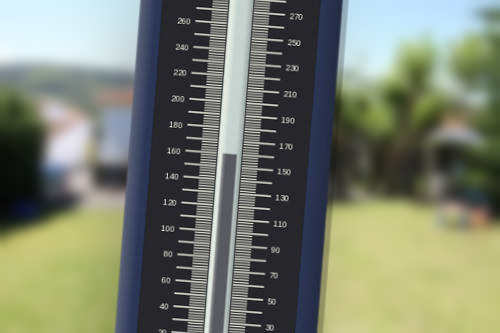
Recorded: 160 mmHg
